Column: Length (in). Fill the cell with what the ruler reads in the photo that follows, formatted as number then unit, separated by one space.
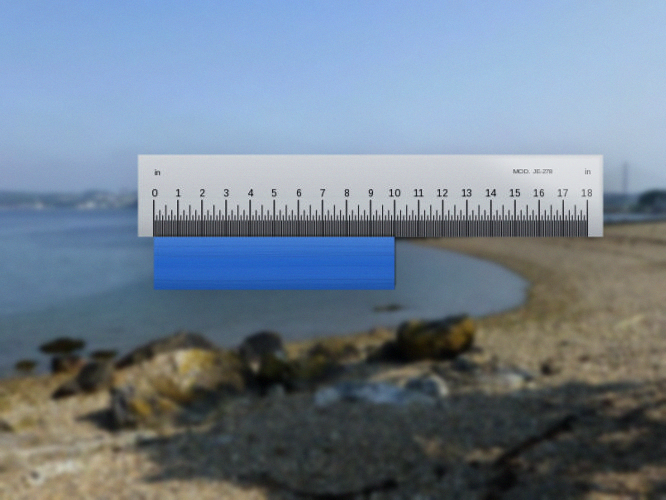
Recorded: 10 in
